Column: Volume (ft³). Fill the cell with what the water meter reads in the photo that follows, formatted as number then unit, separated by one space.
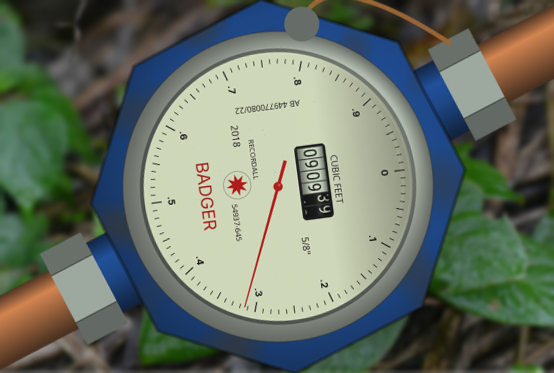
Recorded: 90939.31 ft³
